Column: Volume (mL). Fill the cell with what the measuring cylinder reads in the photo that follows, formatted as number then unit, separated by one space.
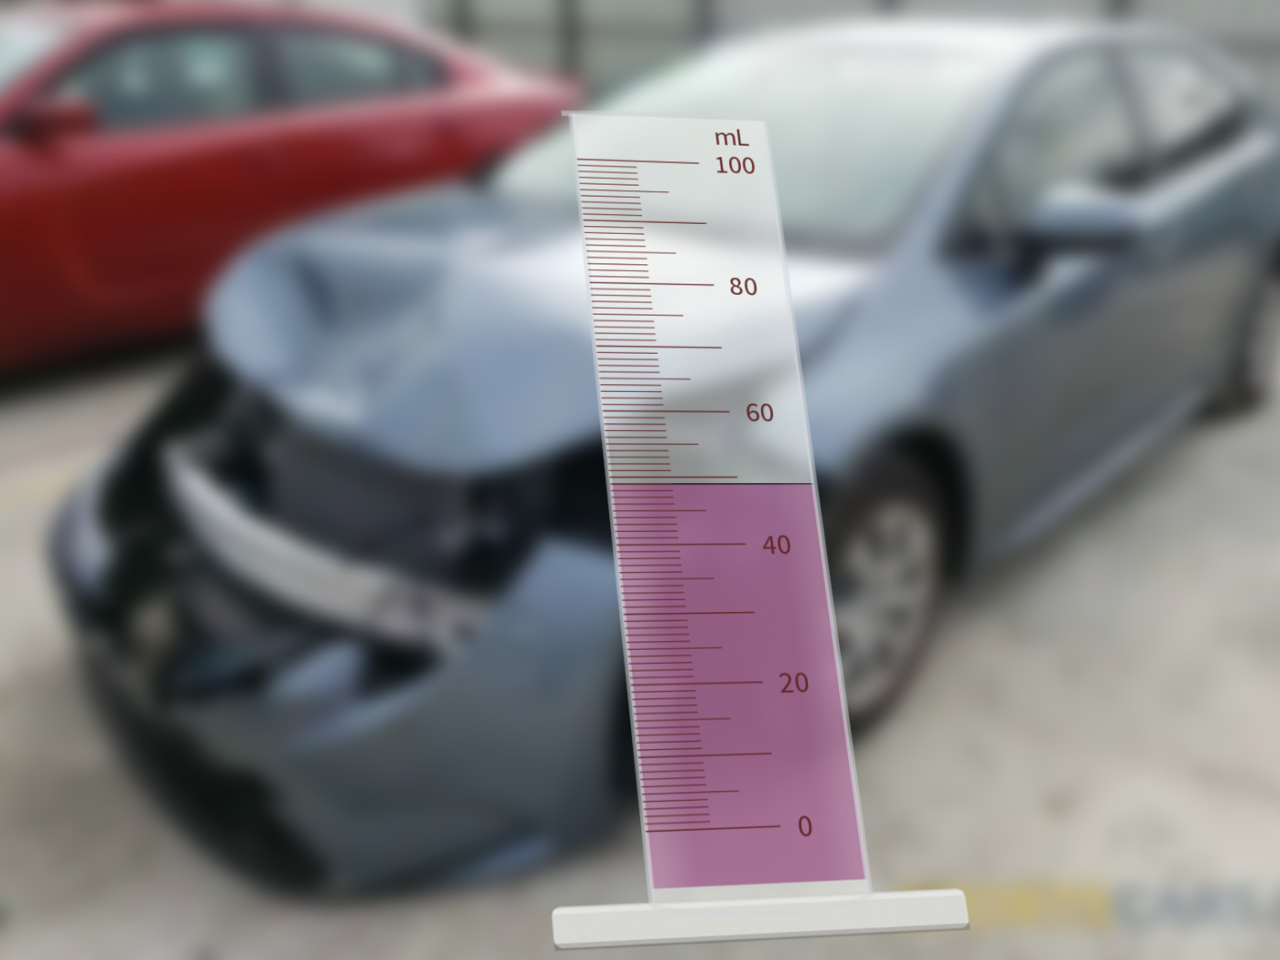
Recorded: 49 mL
